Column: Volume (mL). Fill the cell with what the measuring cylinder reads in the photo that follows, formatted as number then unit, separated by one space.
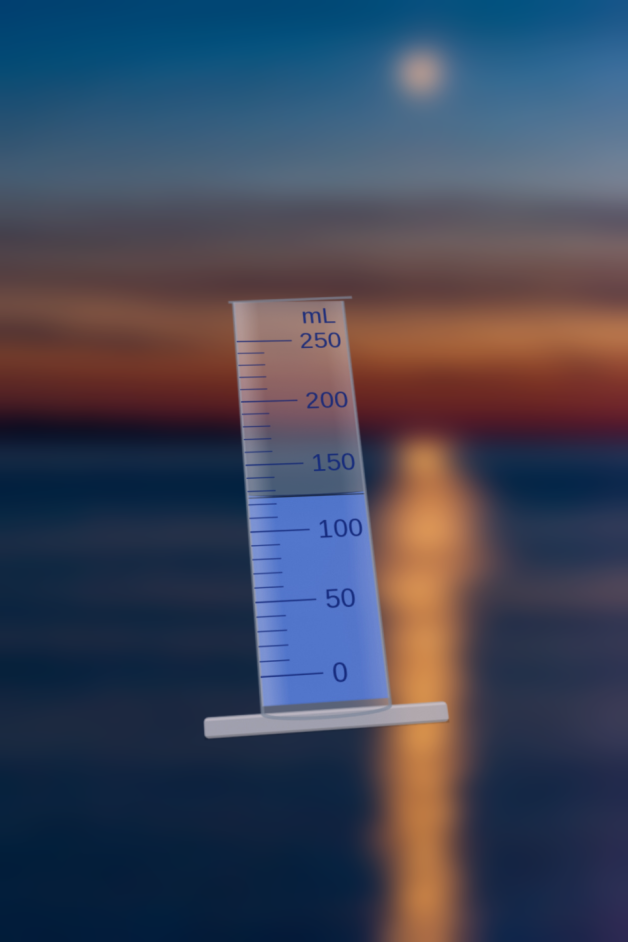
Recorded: 125 mL
